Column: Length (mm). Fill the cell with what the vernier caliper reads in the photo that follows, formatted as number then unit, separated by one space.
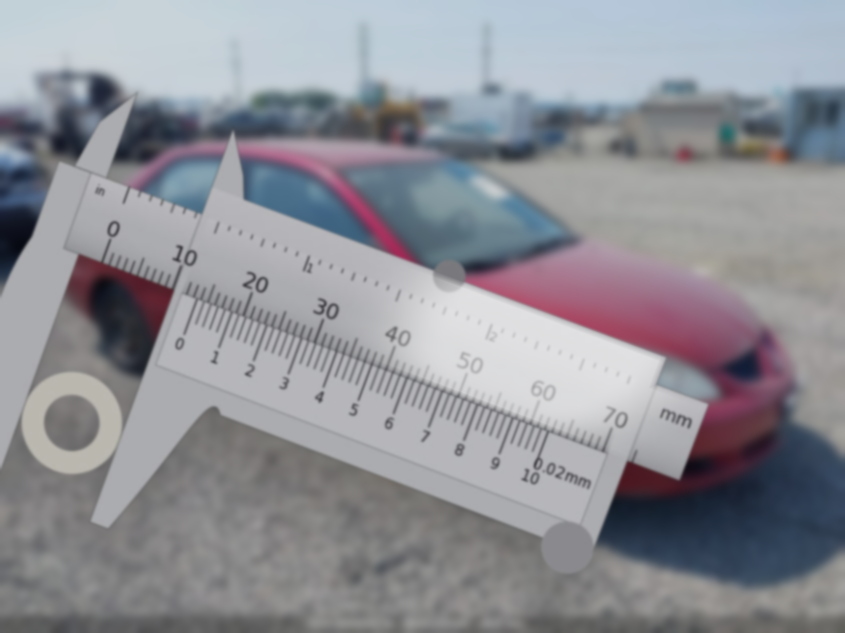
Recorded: 13.5 mm
